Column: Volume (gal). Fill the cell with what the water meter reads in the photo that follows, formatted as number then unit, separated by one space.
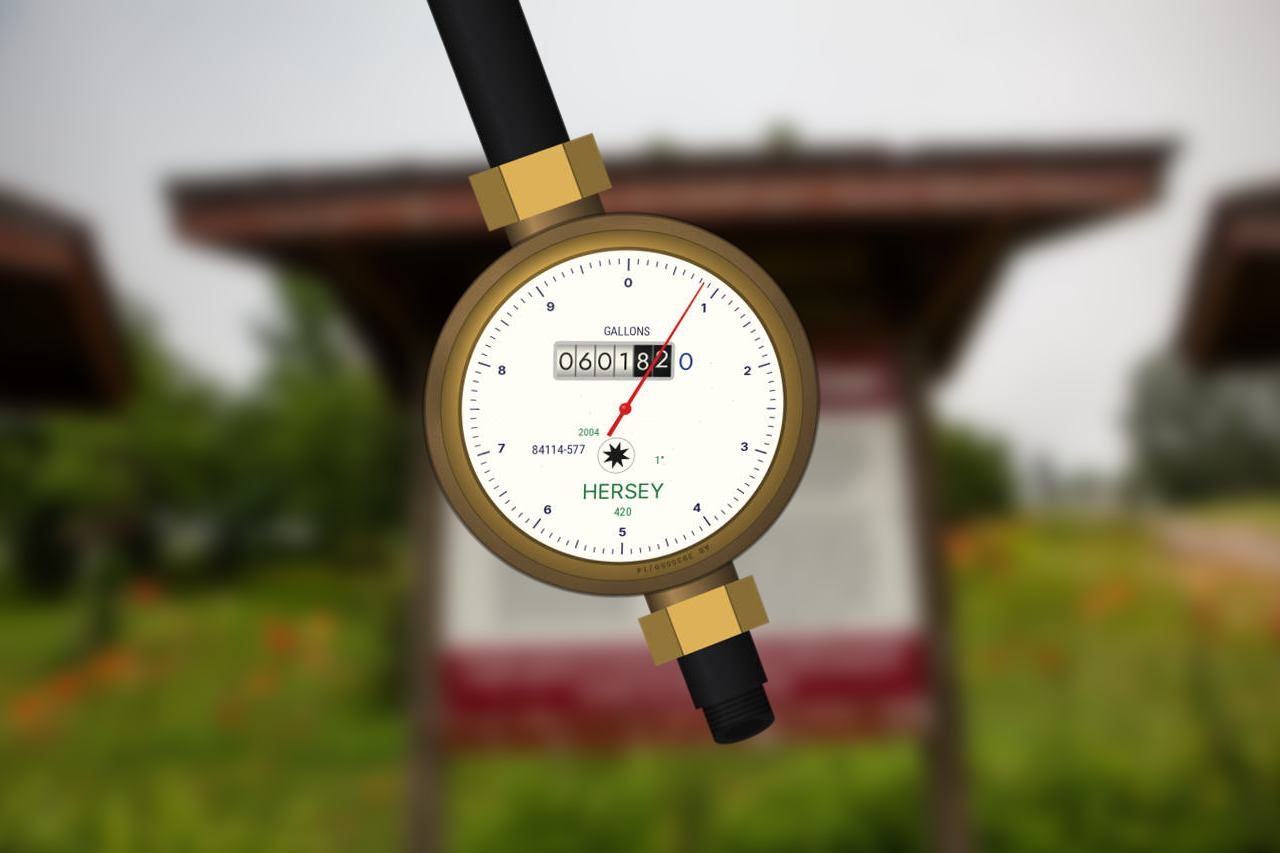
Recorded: 601820.8 gal
